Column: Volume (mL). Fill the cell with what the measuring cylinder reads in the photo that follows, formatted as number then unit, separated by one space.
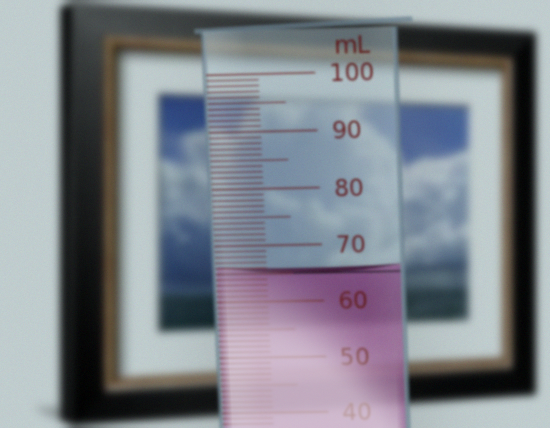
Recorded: 65 mL
